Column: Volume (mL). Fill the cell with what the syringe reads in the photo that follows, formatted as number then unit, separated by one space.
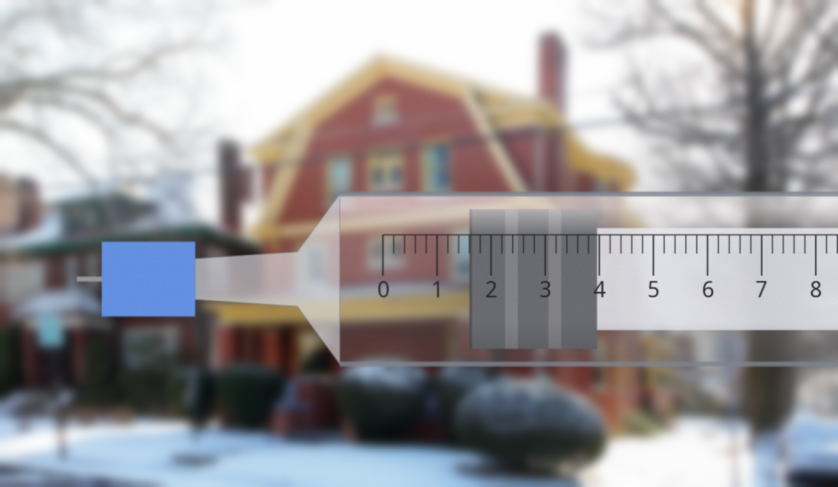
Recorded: 1.6 mL
